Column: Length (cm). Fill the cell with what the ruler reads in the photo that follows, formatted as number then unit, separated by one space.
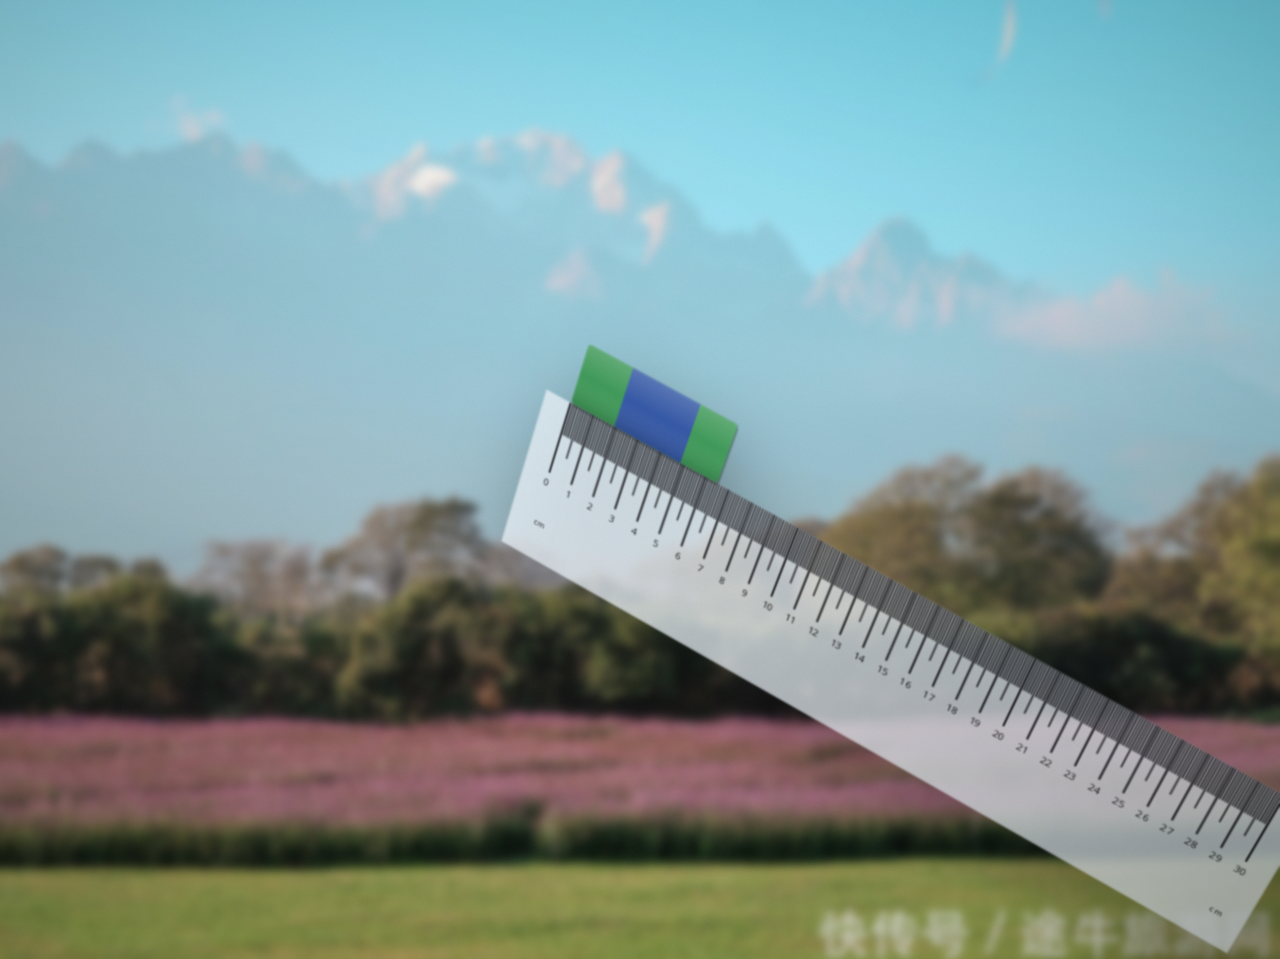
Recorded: 6.5 cm
